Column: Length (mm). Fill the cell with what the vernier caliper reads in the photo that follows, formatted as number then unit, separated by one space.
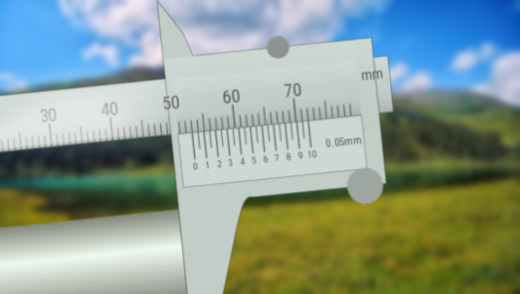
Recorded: 53.0 mm
